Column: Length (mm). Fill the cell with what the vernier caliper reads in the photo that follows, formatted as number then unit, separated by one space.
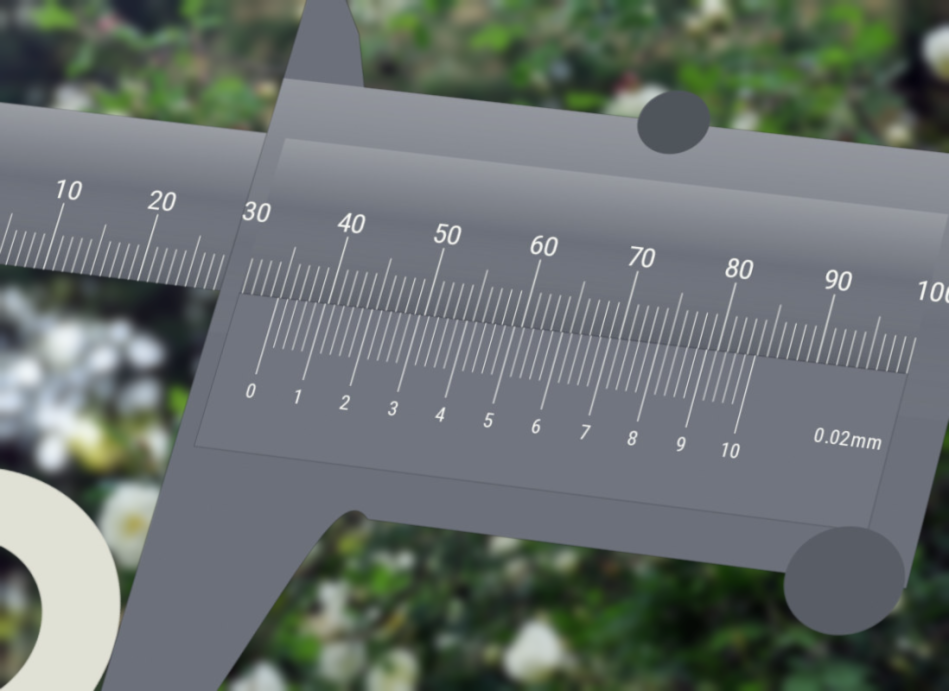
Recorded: 34.8 mm
